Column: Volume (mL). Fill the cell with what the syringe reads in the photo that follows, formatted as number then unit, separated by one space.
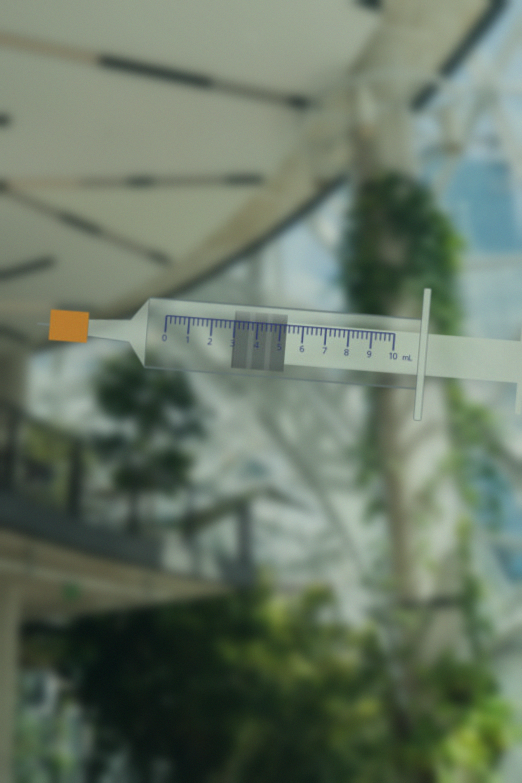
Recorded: 3 mL
